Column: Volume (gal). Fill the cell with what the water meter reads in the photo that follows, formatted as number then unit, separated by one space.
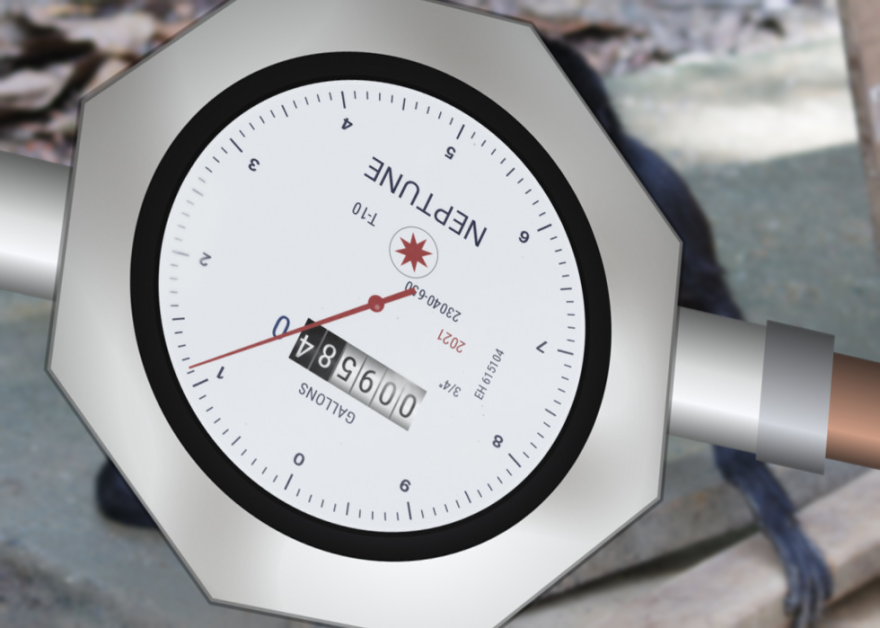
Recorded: 95841.1 gal
